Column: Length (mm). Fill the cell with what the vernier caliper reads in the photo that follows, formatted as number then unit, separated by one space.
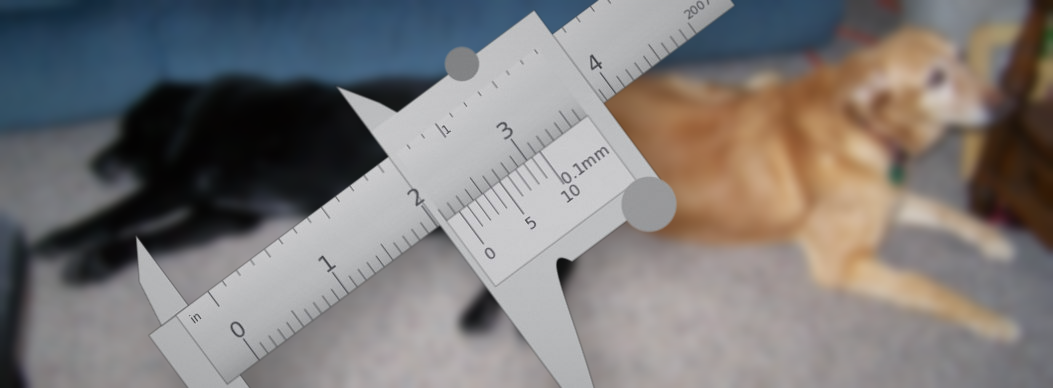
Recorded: 22.4 mm
